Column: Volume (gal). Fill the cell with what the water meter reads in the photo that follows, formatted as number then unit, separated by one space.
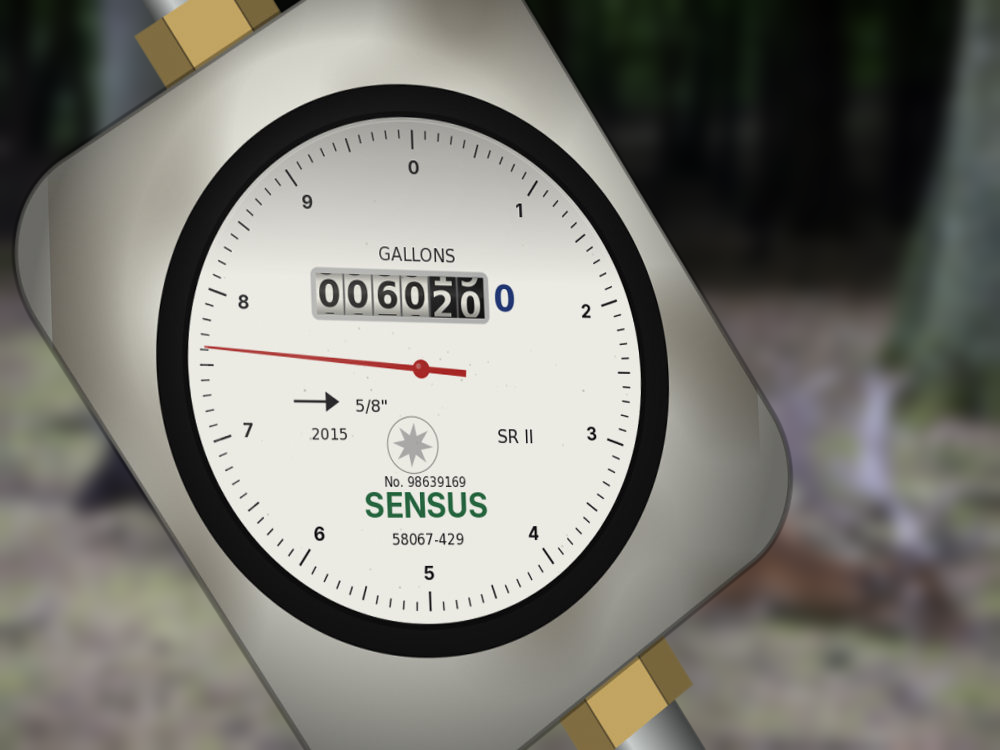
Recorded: 60197.6 gal
